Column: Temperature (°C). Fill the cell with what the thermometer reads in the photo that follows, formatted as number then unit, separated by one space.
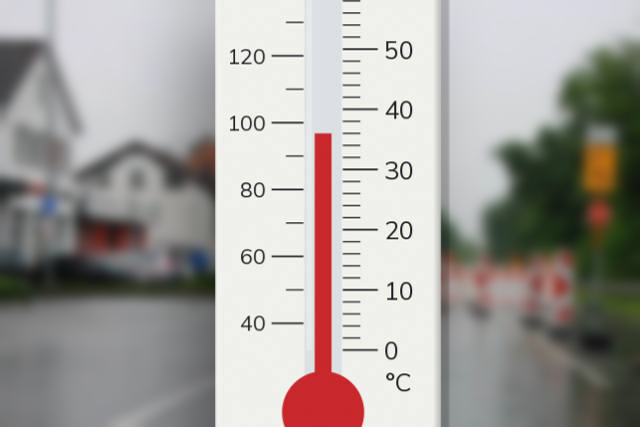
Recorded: 36 °C
